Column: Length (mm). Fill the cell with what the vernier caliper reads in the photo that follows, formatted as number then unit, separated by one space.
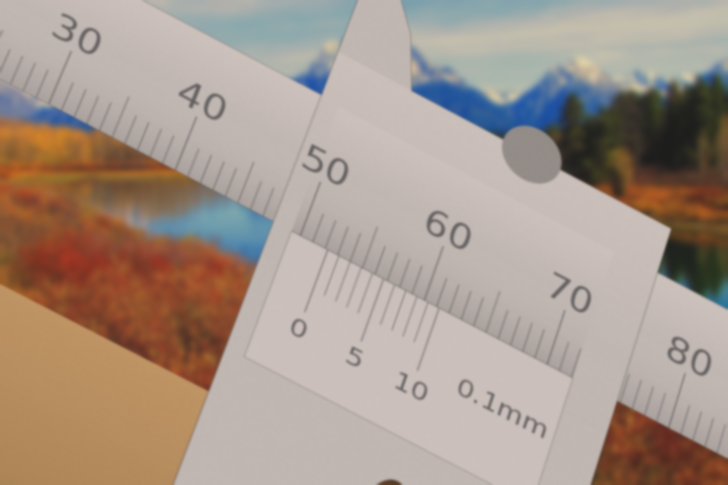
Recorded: 52.2 mm
